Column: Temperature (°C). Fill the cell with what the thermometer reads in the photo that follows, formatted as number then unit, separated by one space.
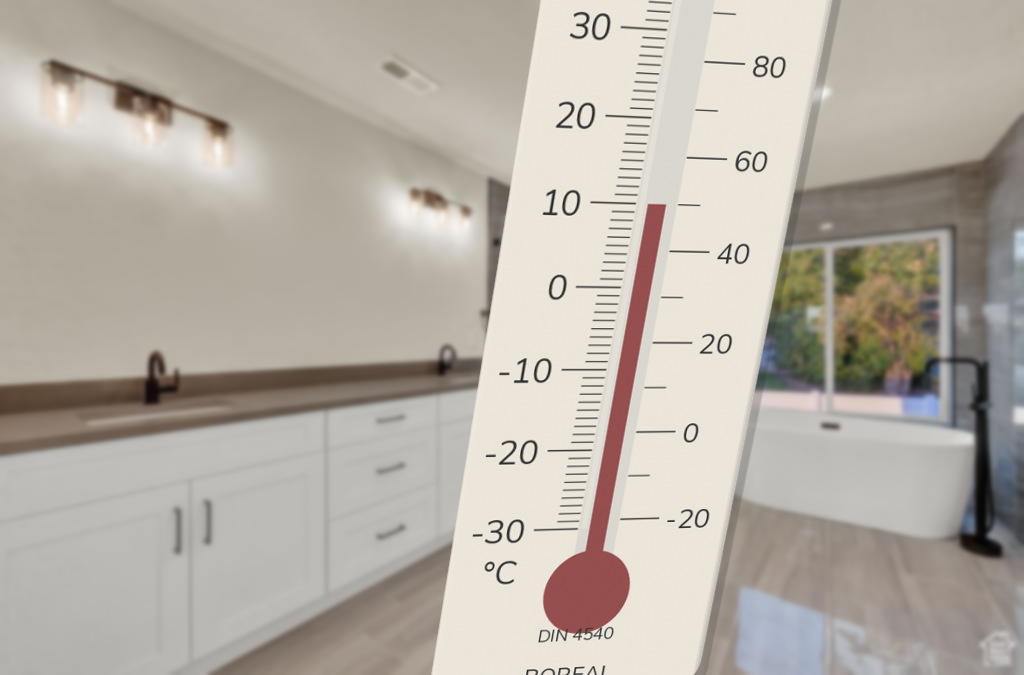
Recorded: 10 °C
